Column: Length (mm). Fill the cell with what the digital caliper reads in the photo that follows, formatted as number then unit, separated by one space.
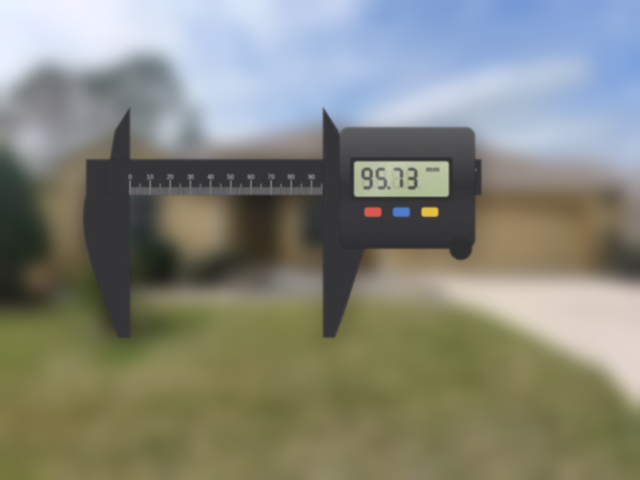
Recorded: 95.73 mm
